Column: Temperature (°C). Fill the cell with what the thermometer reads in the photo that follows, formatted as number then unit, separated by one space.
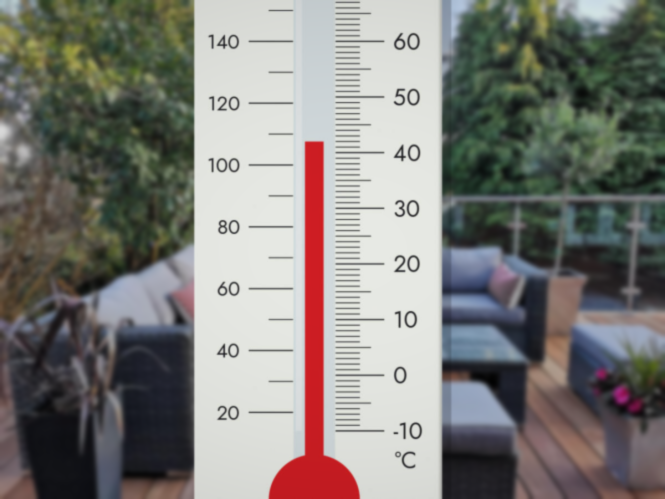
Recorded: 42 °C
